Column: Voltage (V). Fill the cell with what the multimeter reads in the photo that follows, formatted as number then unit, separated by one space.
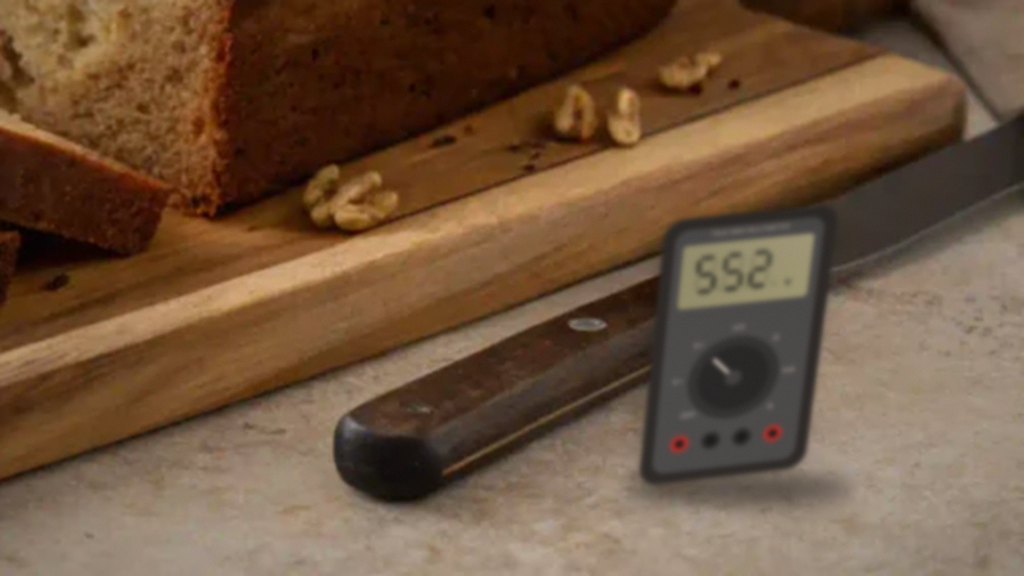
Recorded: 552 V
